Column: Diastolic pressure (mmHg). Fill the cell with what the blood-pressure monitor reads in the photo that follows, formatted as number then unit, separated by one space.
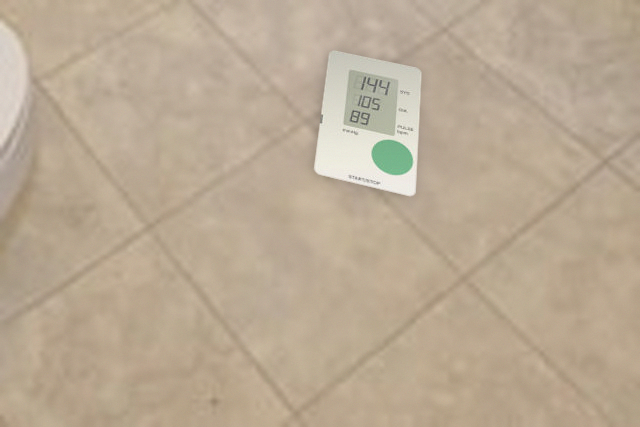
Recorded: 105 mmHg
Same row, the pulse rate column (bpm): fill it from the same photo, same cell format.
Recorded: 89 bpm
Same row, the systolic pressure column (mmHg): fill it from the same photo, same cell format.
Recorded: 144 mmHg
